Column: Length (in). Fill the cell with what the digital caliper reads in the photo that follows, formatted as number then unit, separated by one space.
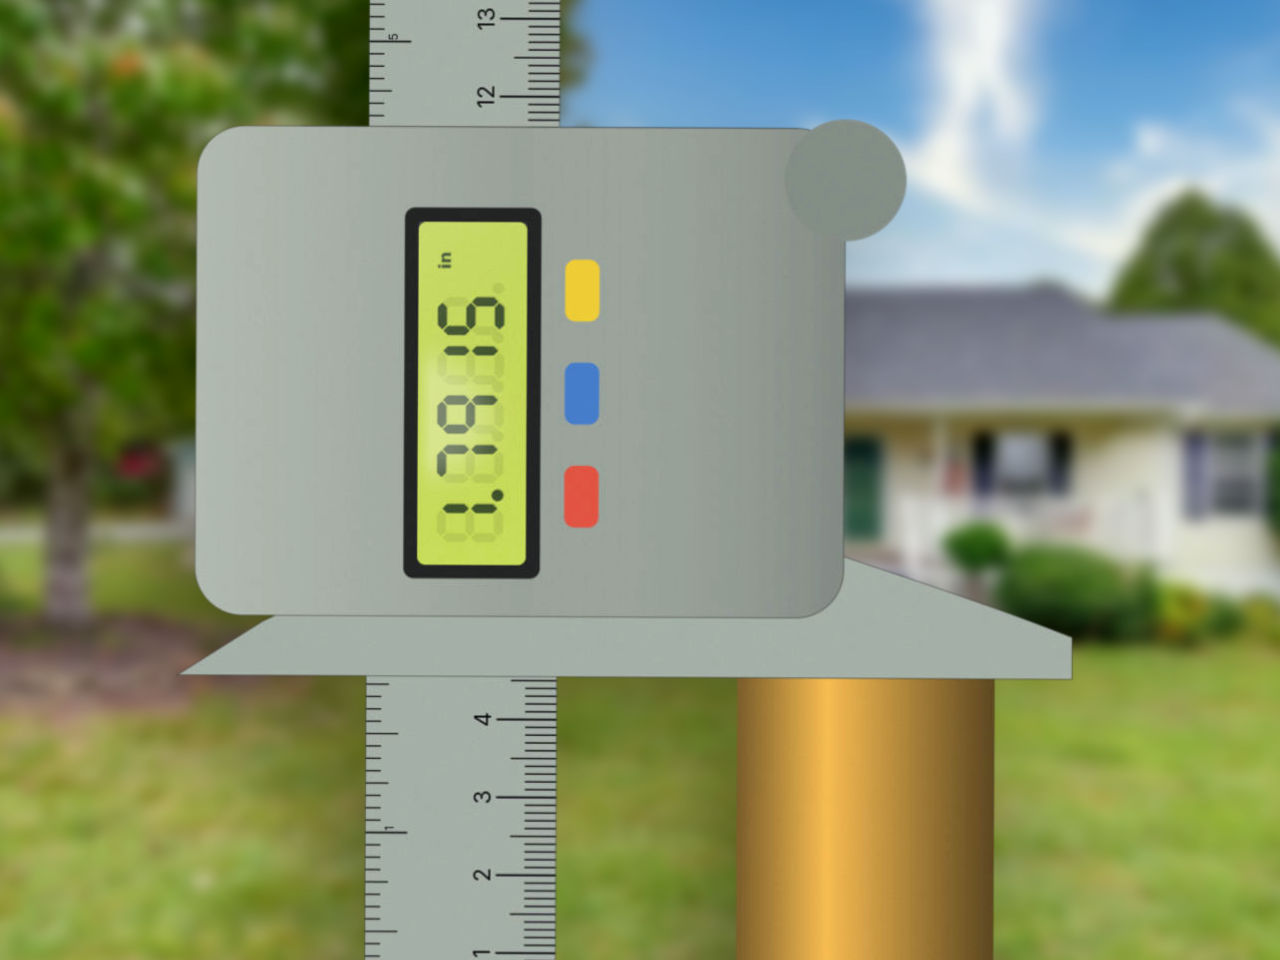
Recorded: 1.7915 in
